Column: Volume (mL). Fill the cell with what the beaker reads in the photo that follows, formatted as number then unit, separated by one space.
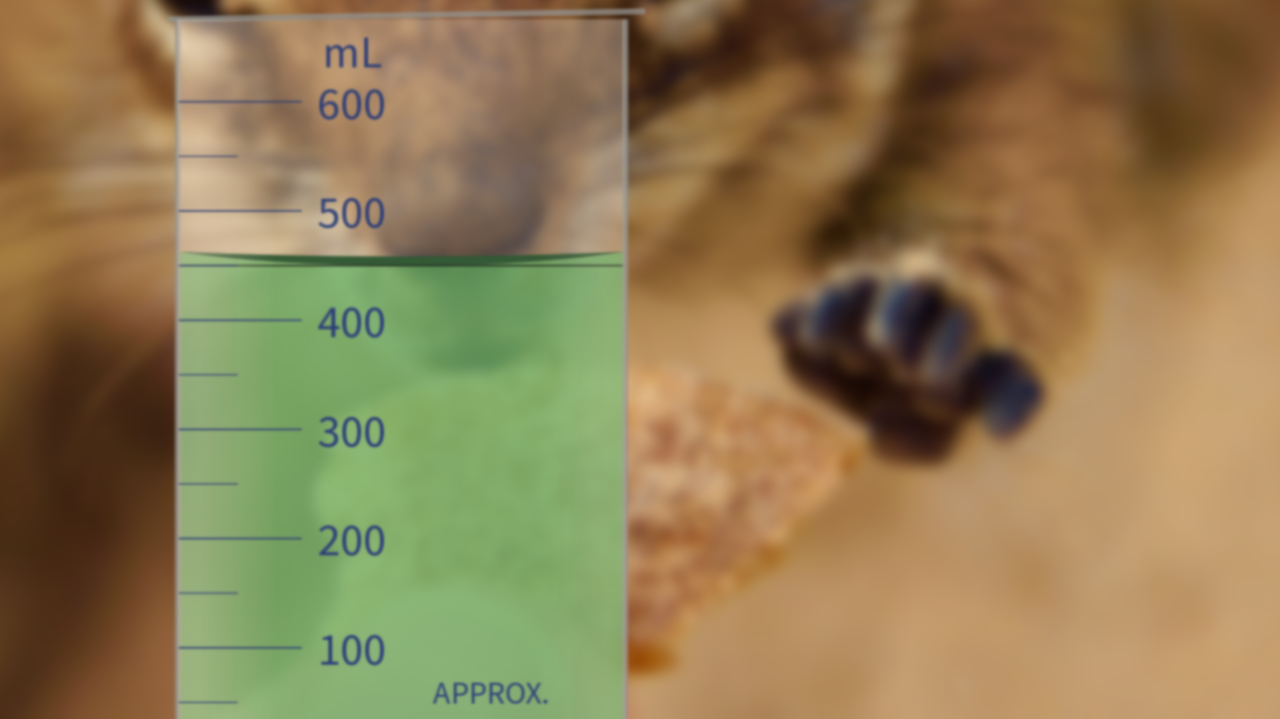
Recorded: 450 mL
